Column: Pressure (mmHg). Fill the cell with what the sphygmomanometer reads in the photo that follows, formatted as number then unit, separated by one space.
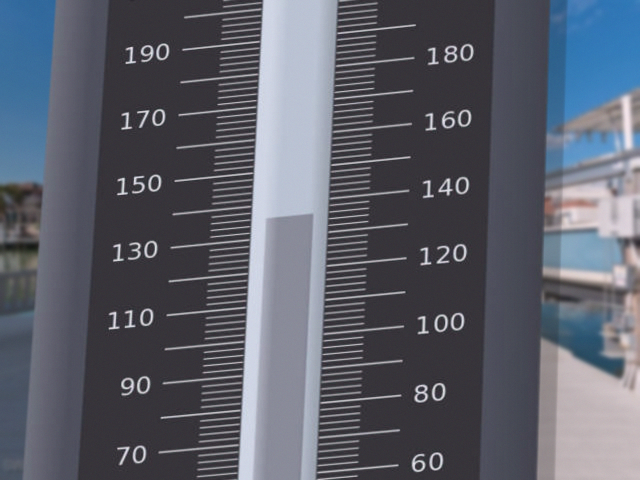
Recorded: 136 mmHg
